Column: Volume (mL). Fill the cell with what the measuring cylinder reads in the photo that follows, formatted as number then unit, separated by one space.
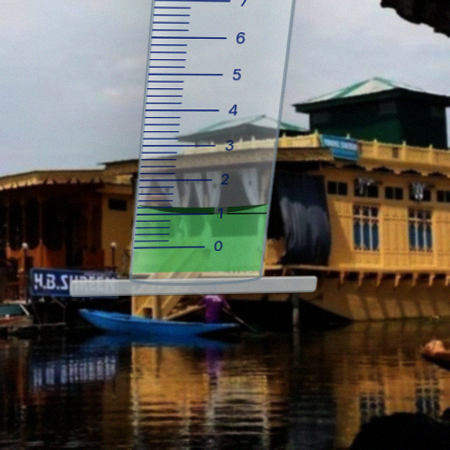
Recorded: 1 mL
